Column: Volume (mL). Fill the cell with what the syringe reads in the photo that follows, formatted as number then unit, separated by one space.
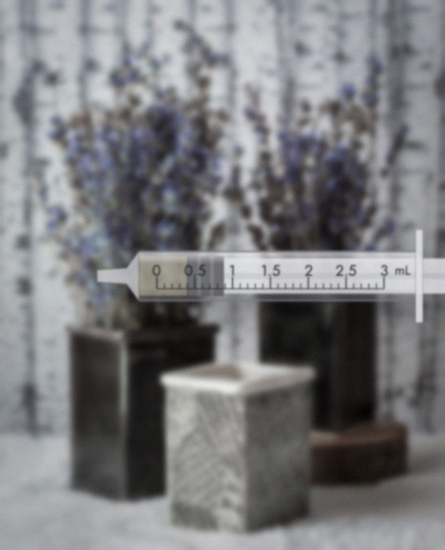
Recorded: 0.4 mL
